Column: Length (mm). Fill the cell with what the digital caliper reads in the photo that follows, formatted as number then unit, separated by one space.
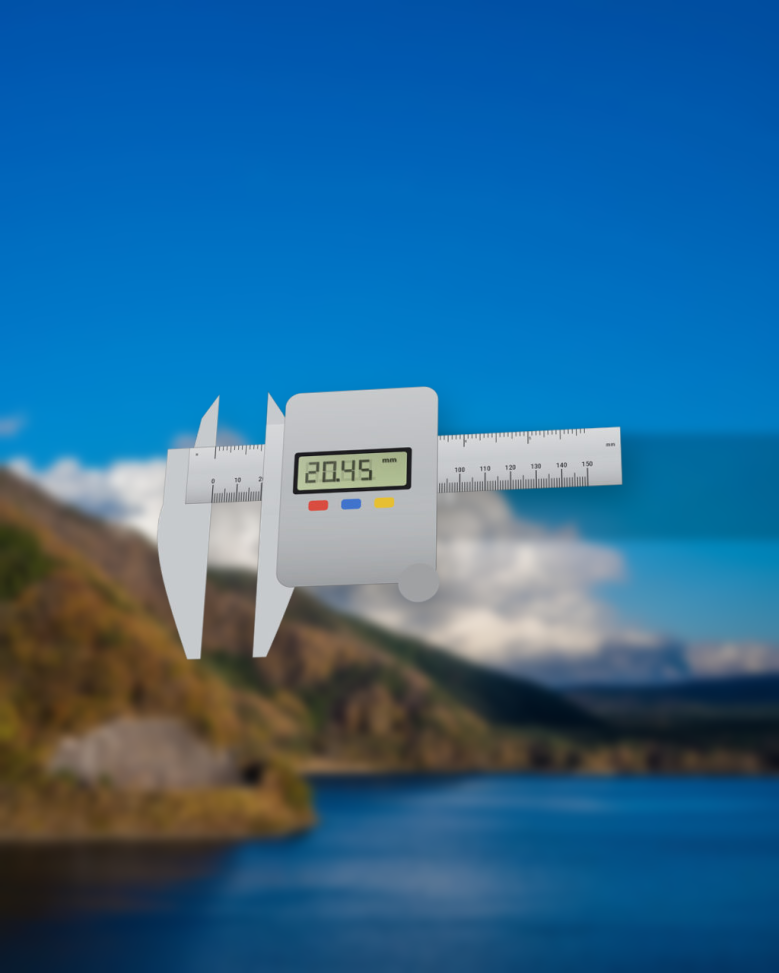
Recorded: 20.45 mm
